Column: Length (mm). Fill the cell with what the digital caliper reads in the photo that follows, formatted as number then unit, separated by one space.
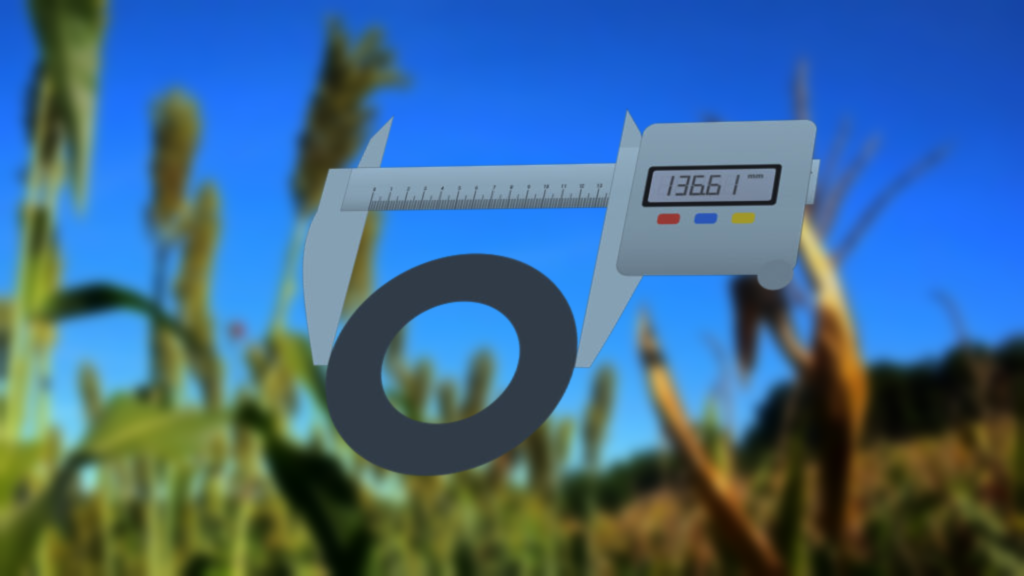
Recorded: 136.61 mm
